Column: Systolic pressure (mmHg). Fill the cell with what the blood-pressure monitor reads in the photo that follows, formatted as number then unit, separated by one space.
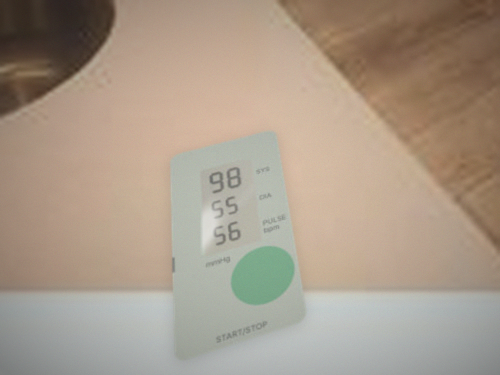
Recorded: 98 mmHg
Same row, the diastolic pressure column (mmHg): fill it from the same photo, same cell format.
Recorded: 55 mmHg
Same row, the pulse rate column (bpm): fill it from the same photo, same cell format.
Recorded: 56 bpm
